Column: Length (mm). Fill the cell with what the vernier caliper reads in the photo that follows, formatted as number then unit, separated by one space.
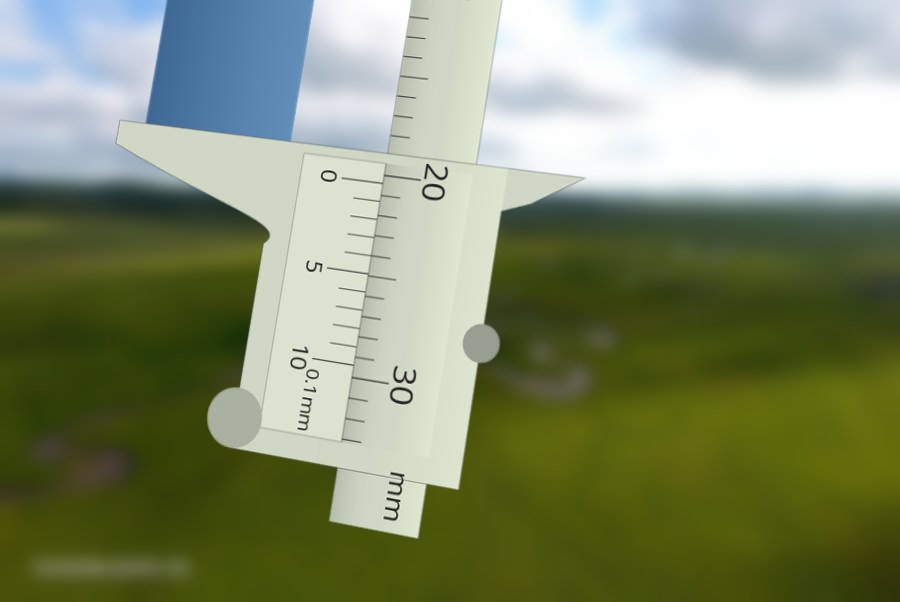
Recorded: 20.4 mm
